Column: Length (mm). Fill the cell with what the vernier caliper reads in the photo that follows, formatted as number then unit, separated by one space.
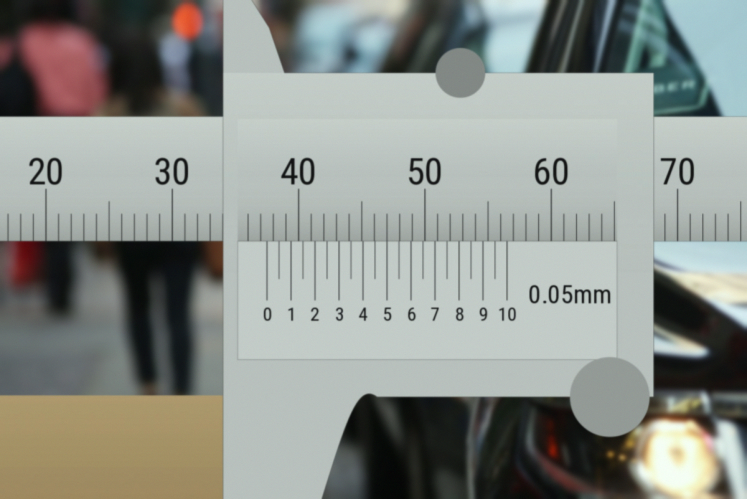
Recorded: 37.5 mm
